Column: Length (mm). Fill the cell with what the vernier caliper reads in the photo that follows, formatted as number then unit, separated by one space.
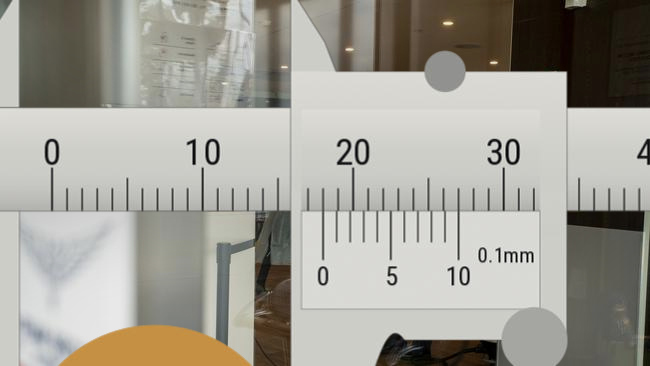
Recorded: 18.0 mm
